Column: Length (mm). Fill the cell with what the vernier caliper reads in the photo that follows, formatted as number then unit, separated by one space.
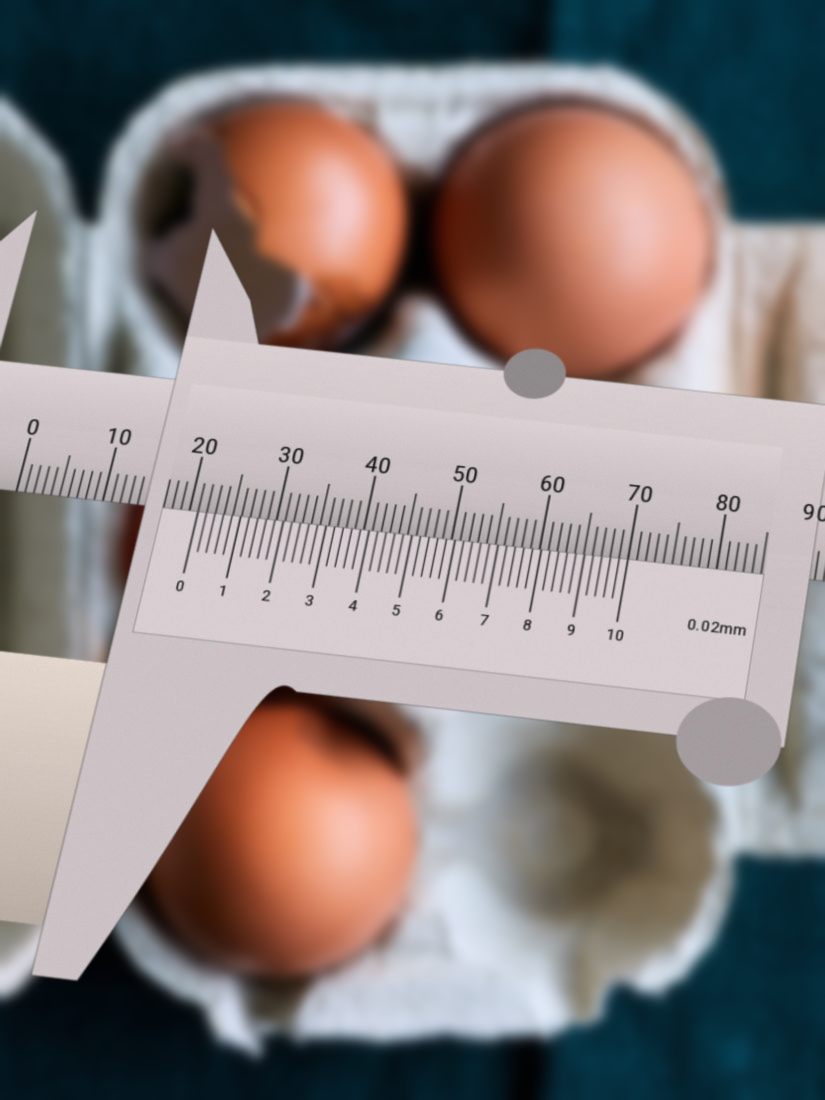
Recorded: 21.0 mm
